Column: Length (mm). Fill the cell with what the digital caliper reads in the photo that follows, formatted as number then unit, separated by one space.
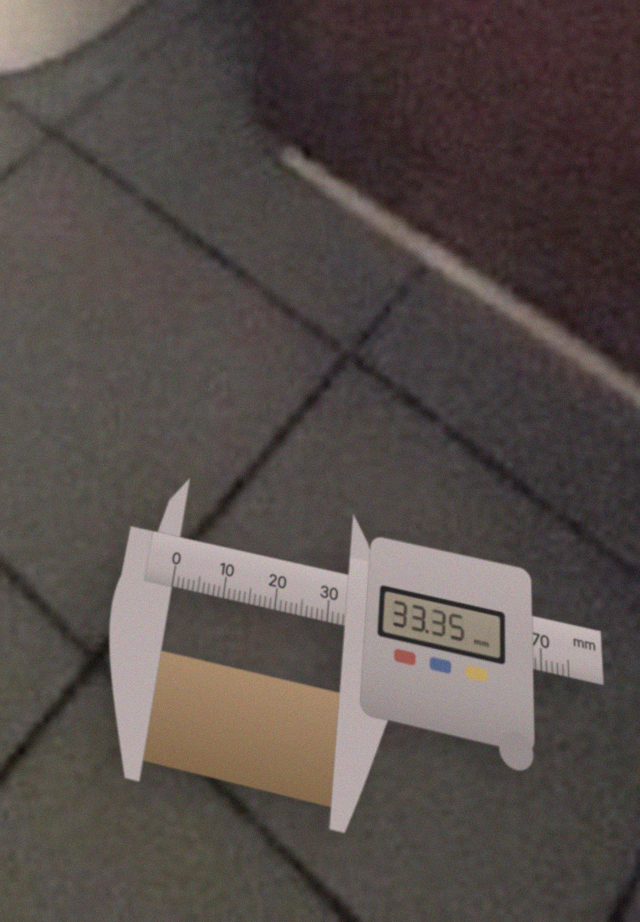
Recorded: 33.35 mm
